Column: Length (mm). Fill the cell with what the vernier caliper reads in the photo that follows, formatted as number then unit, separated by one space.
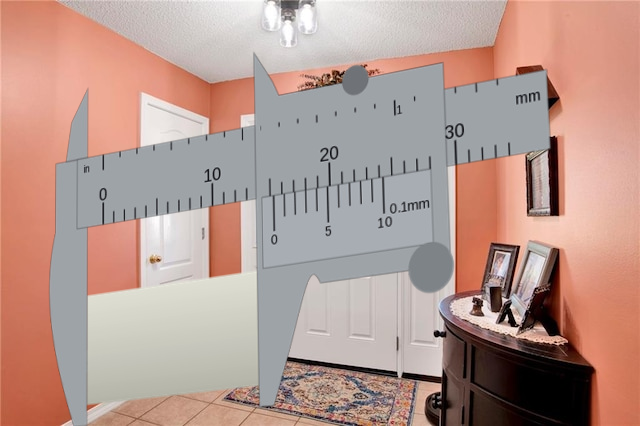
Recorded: 15.3 mm
